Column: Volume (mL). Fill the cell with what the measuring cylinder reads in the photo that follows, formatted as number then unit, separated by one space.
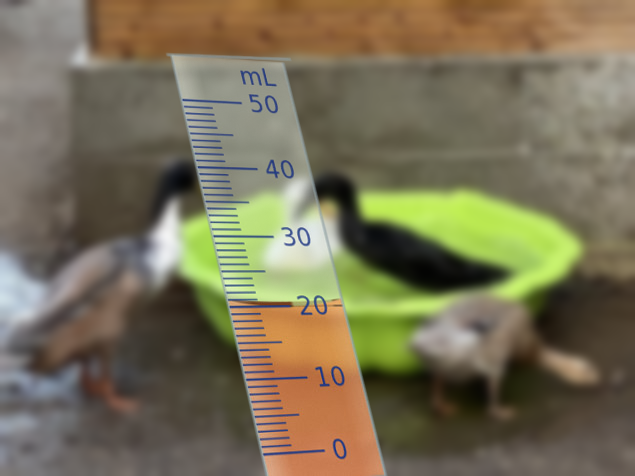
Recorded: 20 mL
